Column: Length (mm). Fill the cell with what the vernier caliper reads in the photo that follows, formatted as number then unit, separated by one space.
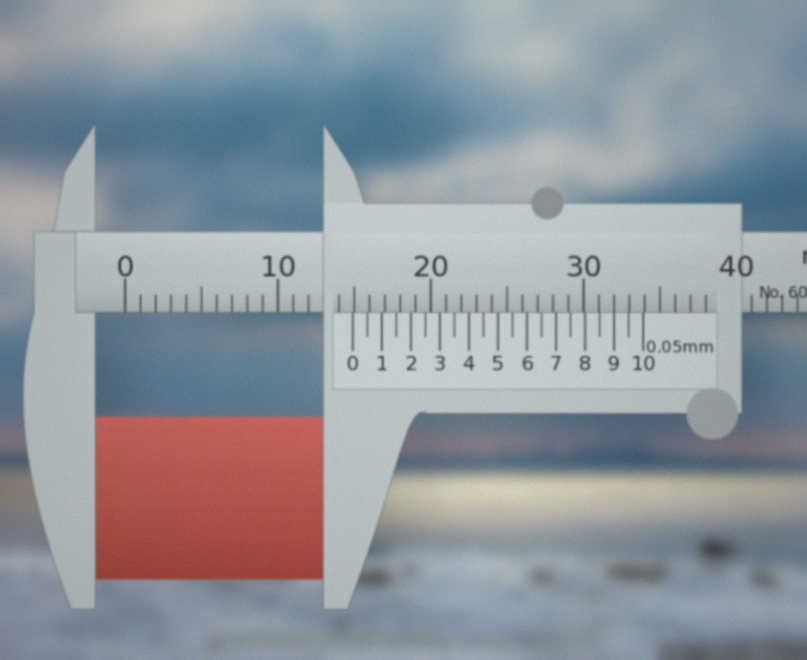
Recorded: 14.9 mm
